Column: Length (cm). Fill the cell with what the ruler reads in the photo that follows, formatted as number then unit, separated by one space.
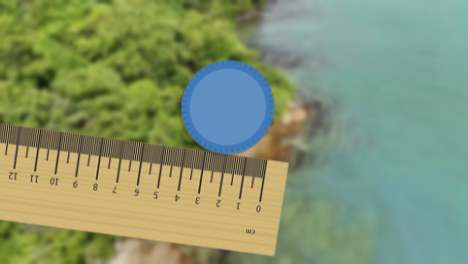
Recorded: 4.5 cm
